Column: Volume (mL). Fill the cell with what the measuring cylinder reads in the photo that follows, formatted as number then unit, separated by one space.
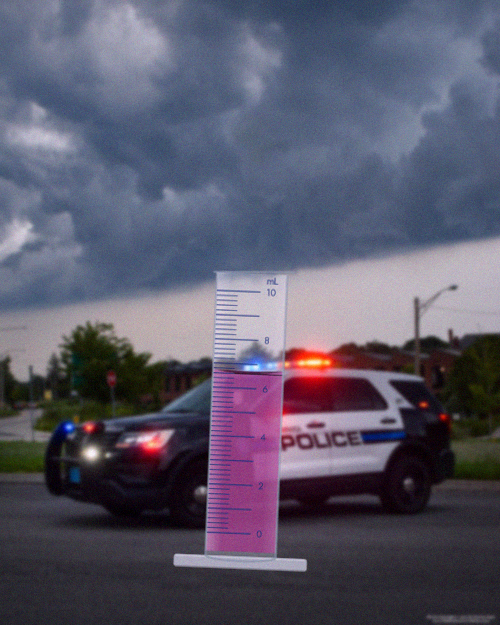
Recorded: 6.6 mL
